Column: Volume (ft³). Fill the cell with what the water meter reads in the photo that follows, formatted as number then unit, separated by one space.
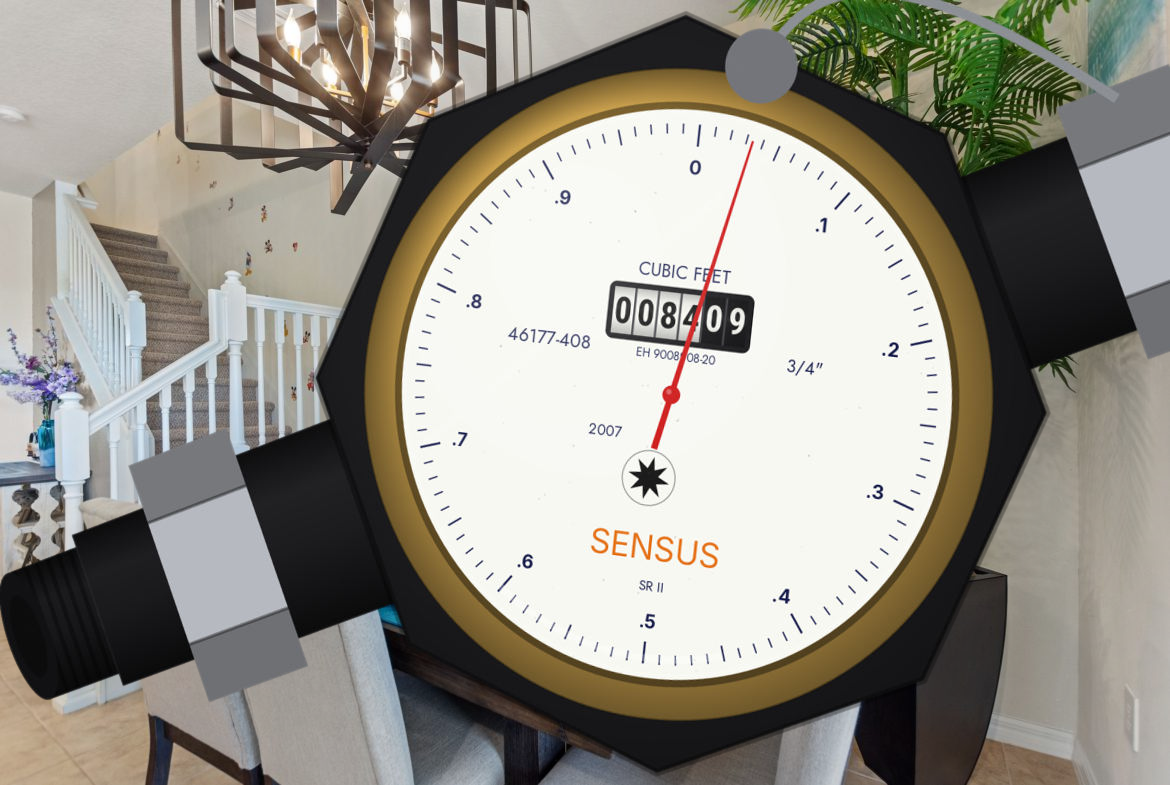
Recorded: 8409.03 ft³
